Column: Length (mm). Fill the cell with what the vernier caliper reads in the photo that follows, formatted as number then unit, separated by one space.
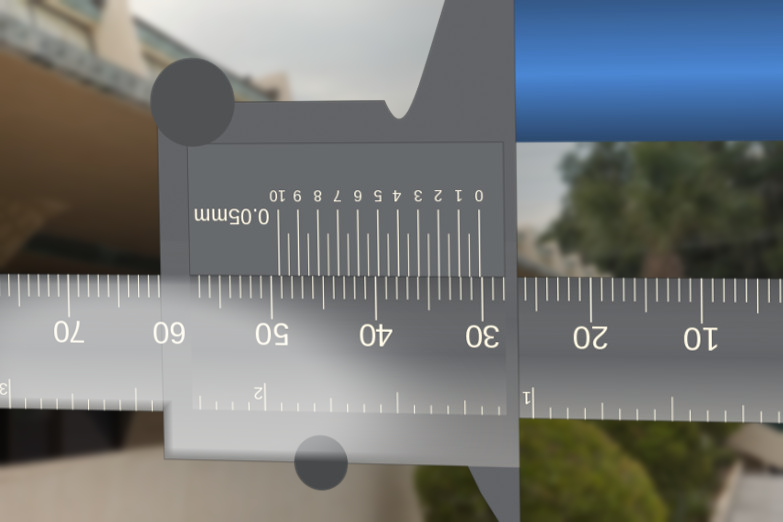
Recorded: 30.2 mm
